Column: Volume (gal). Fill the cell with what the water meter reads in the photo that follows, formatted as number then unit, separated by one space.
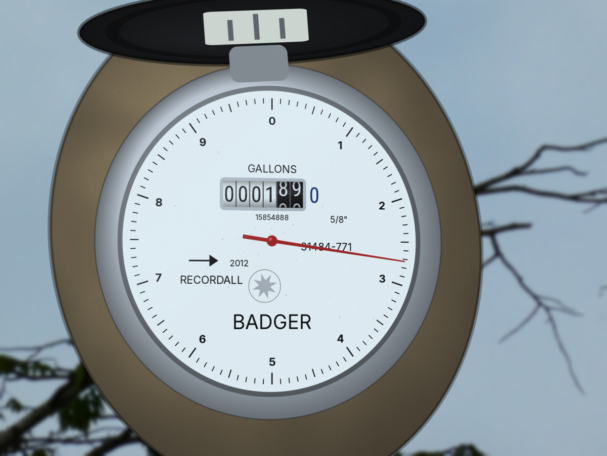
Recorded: 1892.7 gal
